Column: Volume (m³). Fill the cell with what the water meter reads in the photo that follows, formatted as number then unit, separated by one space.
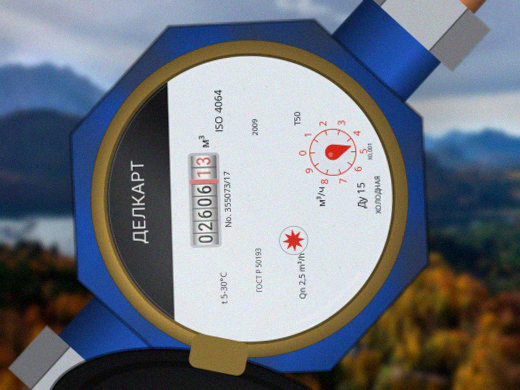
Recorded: 2606.134 m³
